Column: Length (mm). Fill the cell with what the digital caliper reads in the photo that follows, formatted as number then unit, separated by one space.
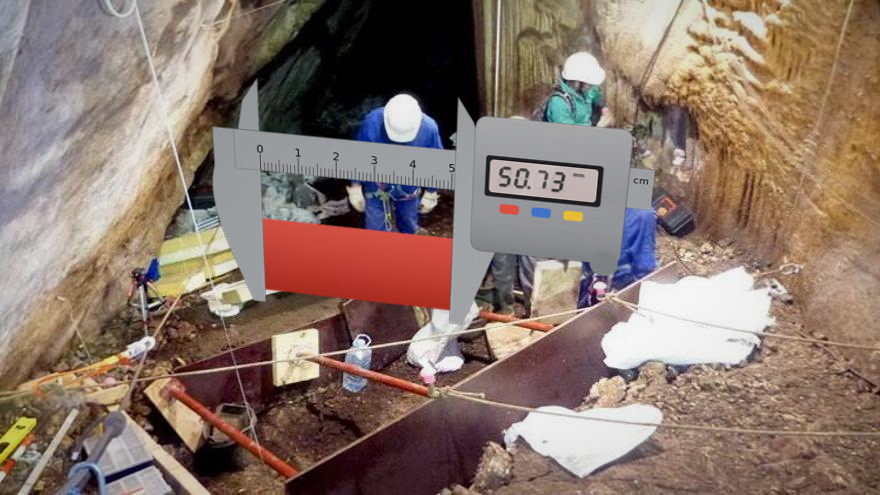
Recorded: 50.73 mm
